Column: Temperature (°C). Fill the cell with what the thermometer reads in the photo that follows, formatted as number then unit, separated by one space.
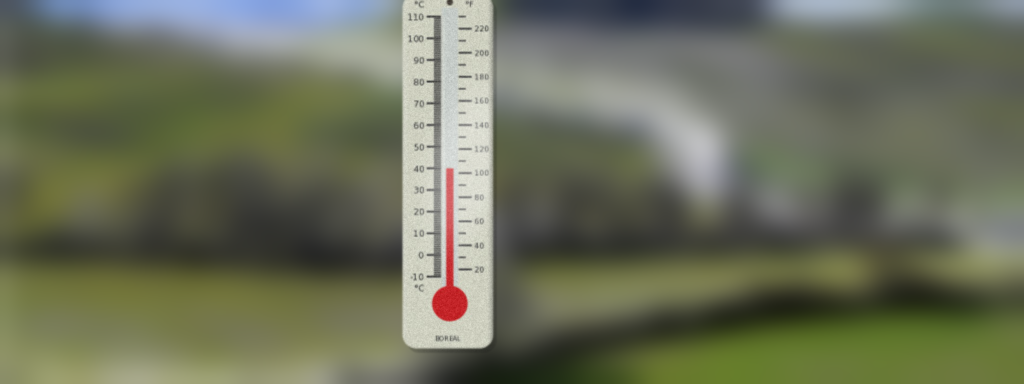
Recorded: 40 °C
